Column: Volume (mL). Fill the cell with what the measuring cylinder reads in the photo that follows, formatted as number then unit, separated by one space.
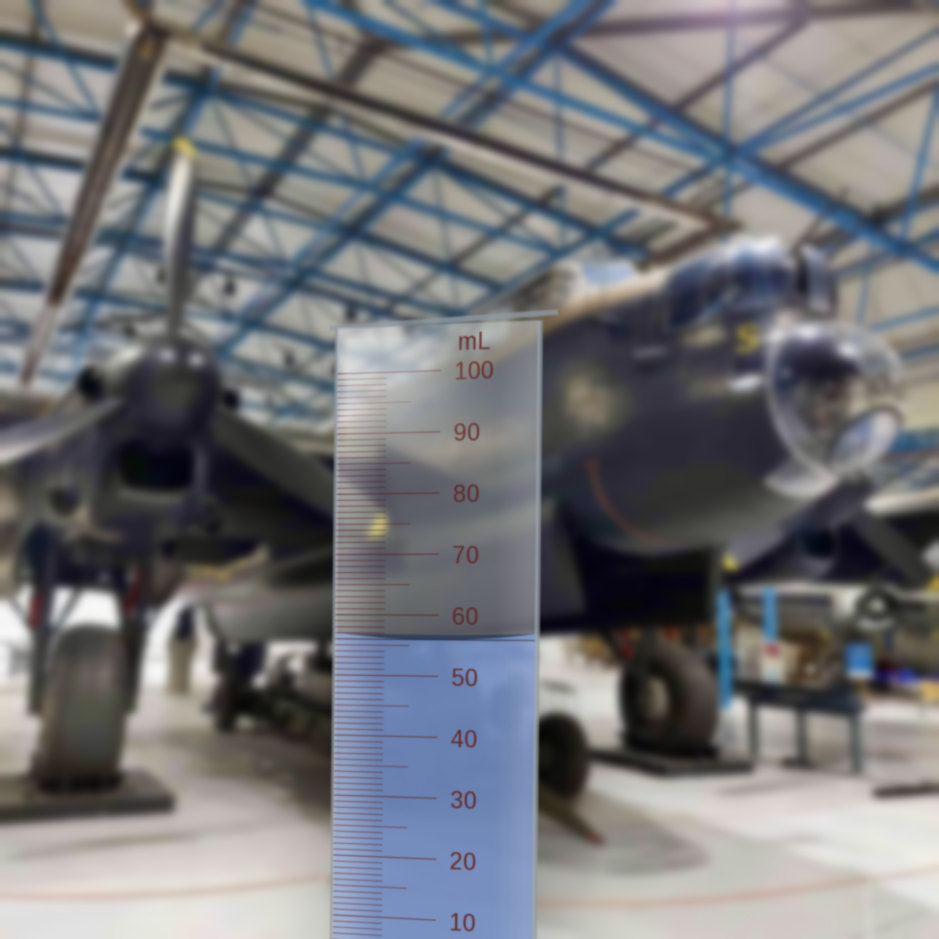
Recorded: 56 mL
